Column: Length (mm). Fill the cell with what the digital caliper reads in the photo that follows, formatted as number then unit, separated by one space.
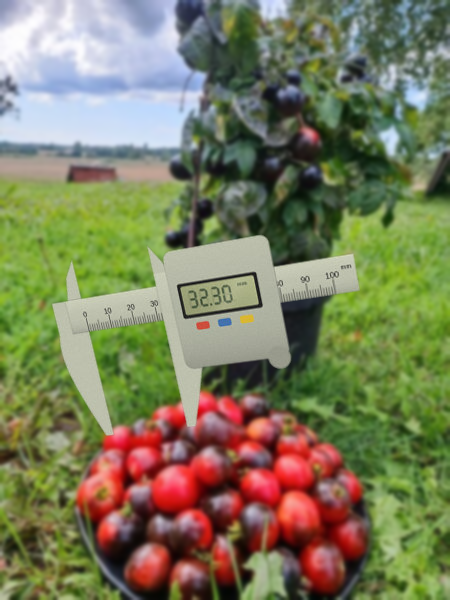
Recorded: 32.30 mm
